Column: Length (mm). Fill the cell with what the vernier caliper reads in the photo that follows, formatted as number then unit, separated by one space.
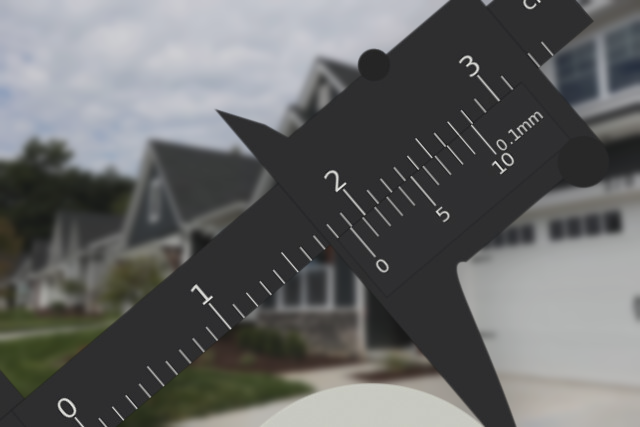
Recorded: 18.9 mm
